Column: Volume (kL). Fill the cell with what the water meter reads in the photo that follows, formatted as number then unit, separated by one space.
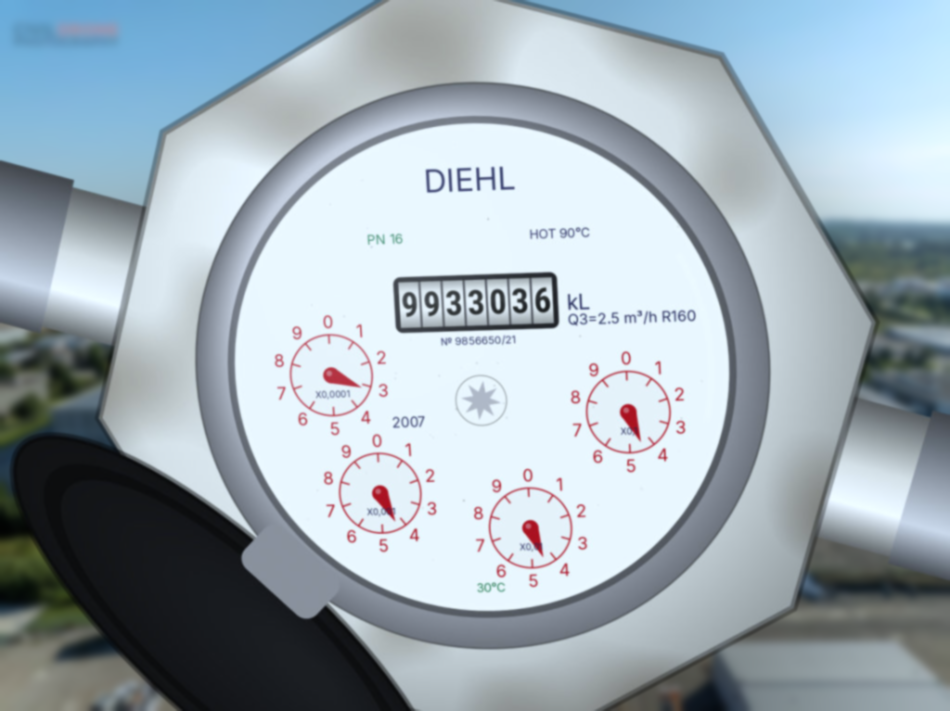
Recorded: 9933036.4443 kL
